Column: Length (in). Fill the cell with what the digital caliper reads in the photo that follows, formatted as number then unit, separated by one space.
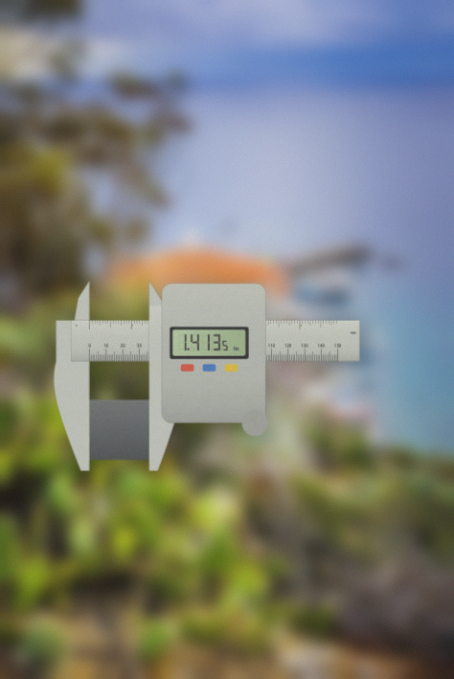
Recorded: 1.4135 in
